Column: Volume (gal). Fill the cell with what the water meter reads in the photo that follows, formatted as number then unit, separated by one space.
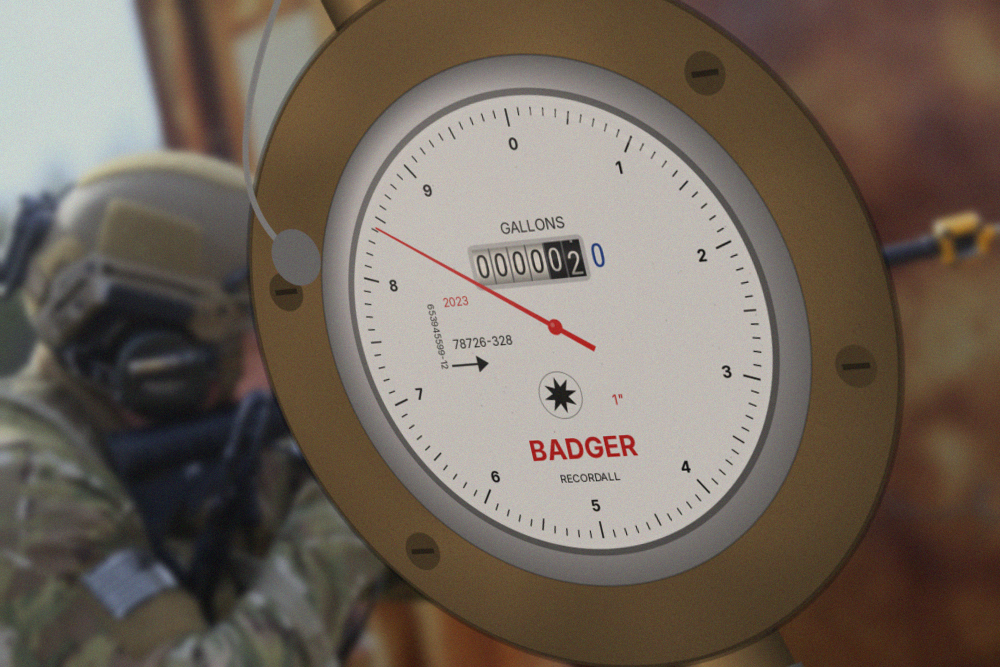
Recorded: 18.4 gal
